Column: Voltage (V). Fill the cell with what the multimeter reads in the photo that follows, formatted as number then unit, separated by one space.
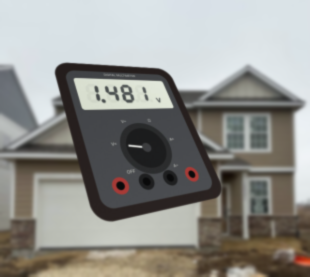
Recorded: 1.481 V
